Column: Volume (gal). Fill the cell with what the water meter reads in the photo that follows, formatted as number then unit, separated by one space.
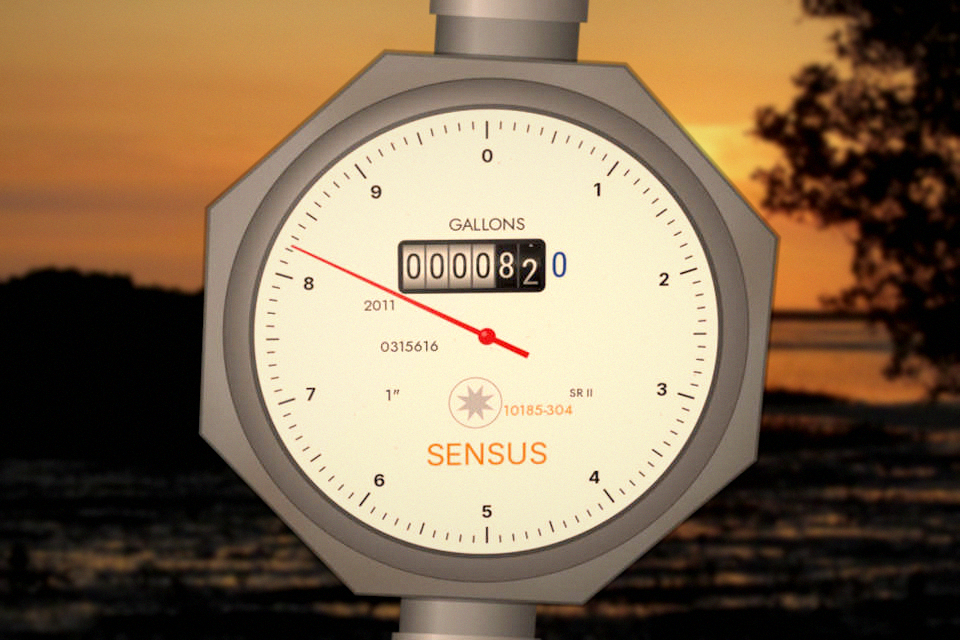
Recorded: 818.2 gal
